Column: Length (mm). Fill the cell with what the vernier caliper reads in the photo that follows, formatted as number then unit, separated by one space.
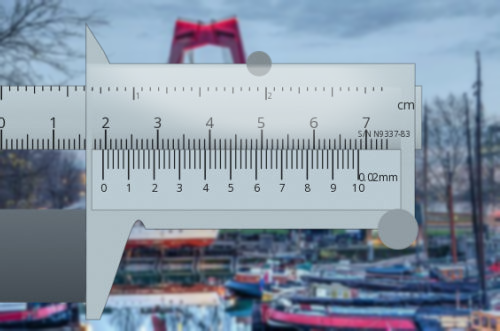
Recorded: 19.5 mm
